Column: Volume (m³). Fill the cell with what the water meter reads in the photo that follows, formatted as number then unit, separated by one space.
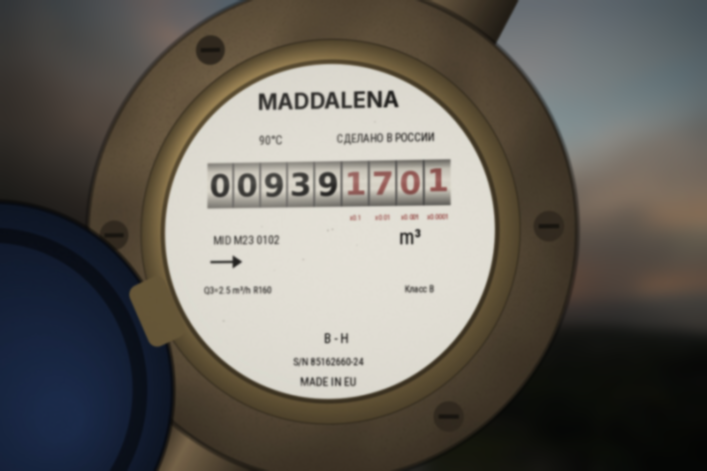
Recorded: 939.1701 m³
